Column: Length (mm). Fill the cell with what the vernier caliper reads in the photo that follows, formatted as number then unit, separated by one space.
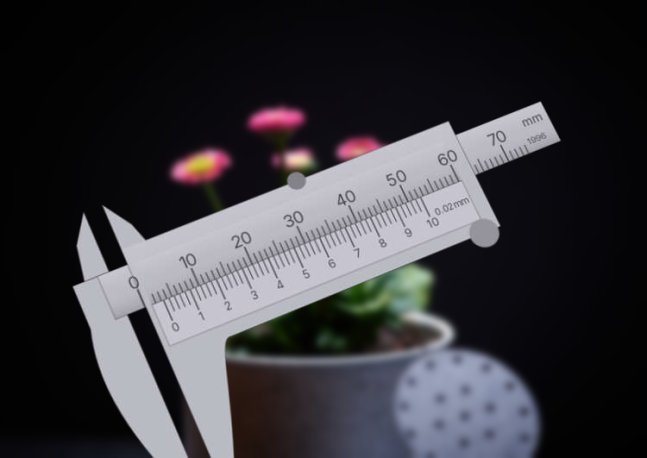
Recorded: 3.4 mm
